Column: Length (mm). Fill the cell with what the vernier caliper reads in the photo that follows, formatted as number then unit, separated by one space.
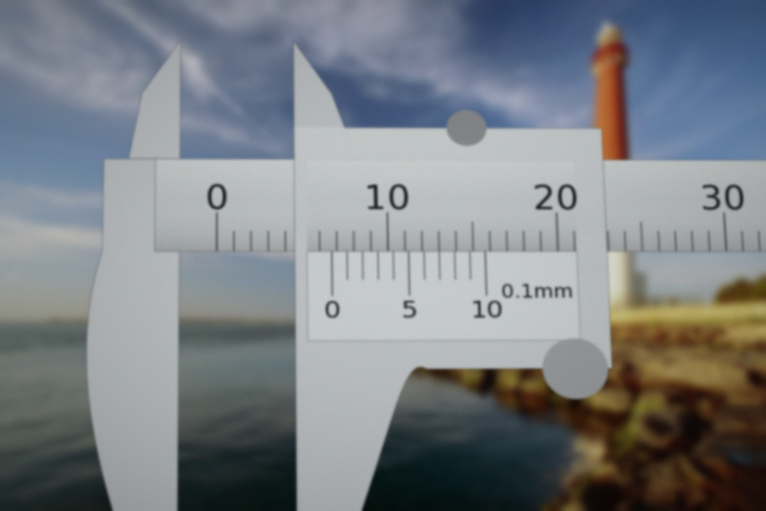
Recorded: 6.7 mm
